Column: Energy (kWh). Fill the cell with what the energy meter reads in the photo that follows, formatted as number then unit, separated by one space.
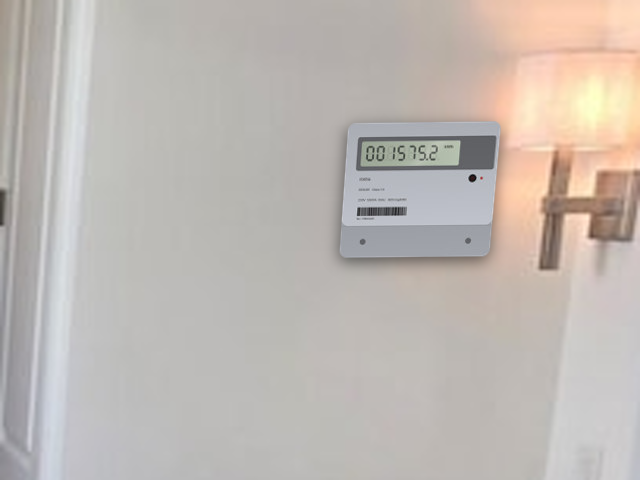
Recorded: 1575.2 kWh
